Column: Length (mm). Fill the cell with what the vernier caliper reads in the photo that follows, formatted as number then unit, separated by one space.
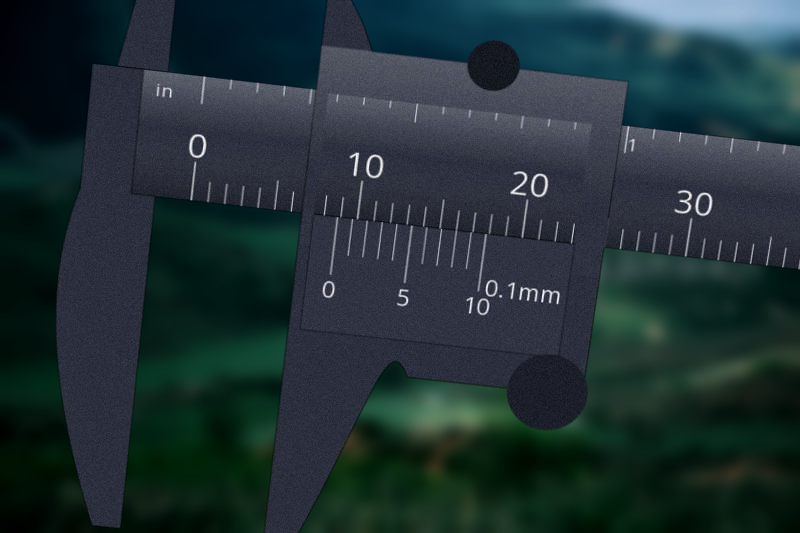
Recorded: 8.8 mm
